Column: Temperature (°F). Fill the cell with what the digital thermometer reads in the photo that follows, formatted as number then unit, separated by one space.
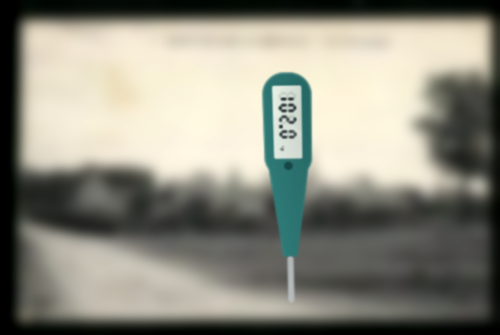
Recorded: 102.0 °F
